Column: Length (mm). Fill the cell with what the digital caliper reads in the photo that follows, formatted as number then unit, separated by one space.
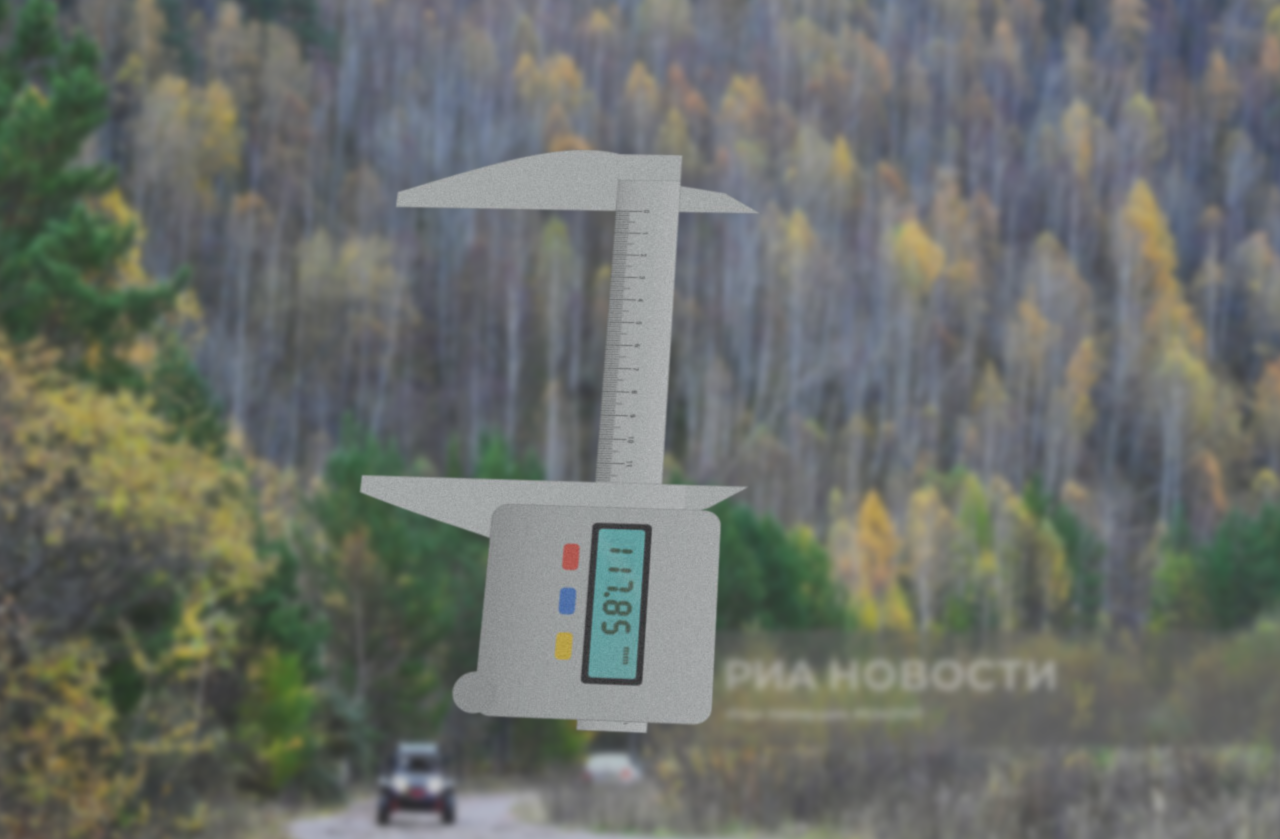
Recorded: 117.85 mm
